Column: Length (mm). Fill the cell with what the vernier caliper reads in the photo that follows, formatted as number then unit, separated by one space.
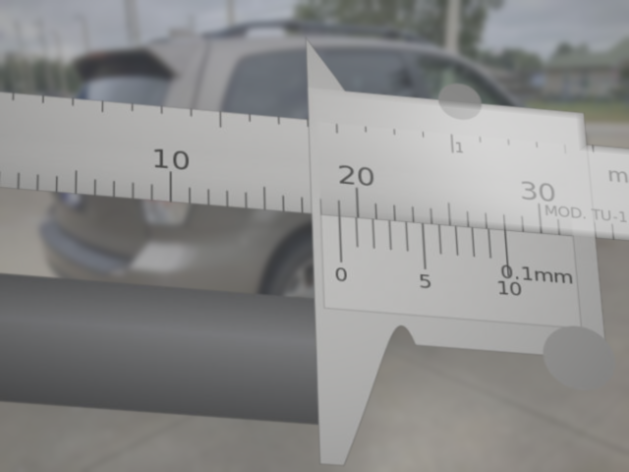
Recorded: 19.0 mm
